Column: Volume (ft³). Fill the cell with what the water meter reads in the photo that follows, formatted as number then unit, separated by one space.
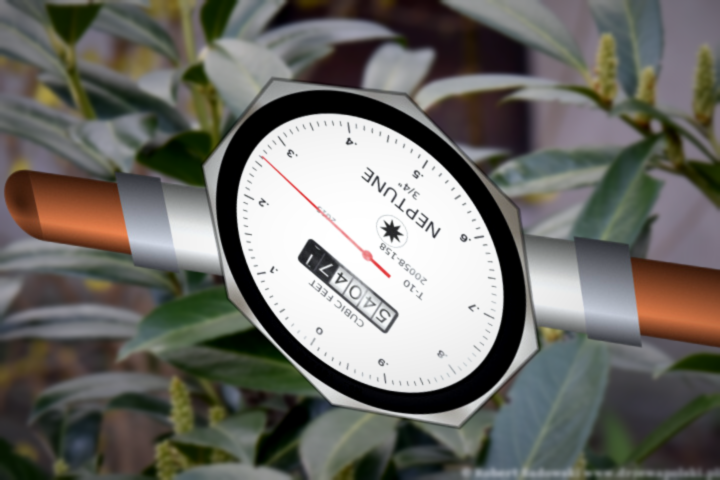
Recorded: 540471.26 ft³
